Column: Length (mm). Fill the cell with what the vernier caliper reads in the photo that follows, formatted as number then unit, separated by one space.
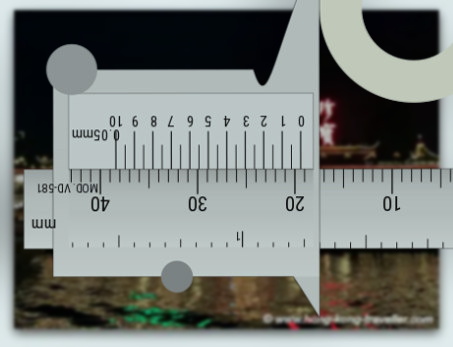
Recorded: 19.4 mm
